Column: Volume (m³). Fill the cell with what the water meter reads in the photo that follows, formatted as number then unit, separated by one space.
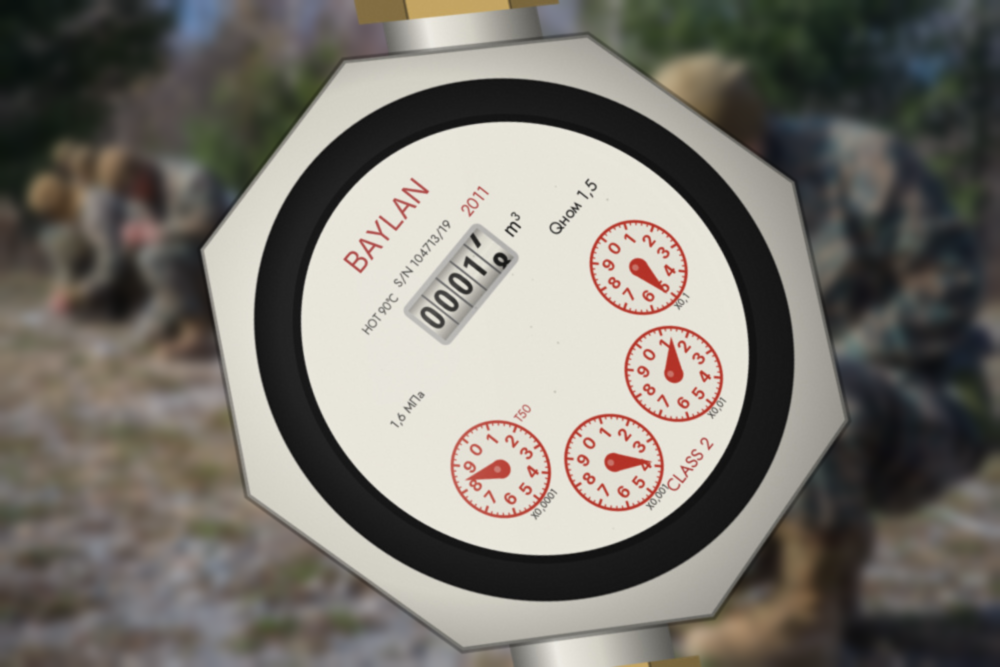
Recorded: 17.5138 m³
